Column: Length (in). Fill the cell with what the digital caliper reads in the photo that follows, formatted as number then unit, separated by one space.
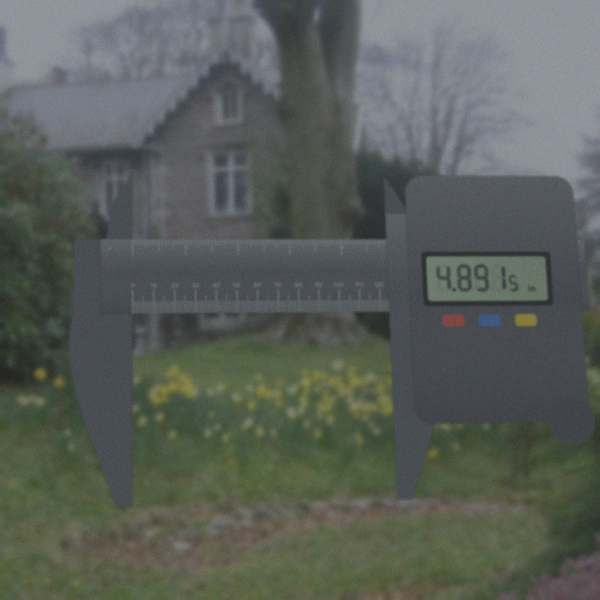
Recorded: 4.8915 in
